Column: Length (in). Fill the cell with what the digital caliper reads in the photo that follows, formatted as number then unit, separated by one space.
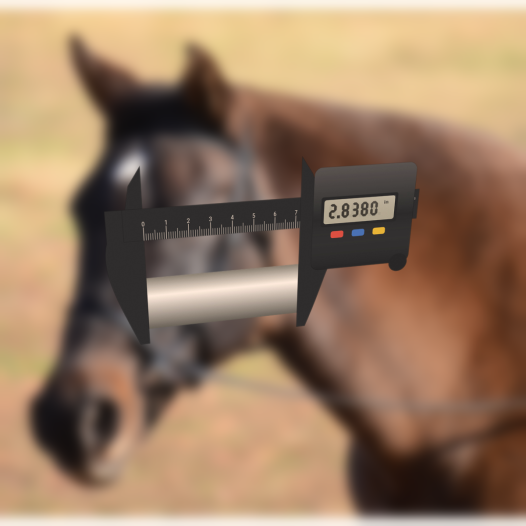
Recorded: 2.8380 in
